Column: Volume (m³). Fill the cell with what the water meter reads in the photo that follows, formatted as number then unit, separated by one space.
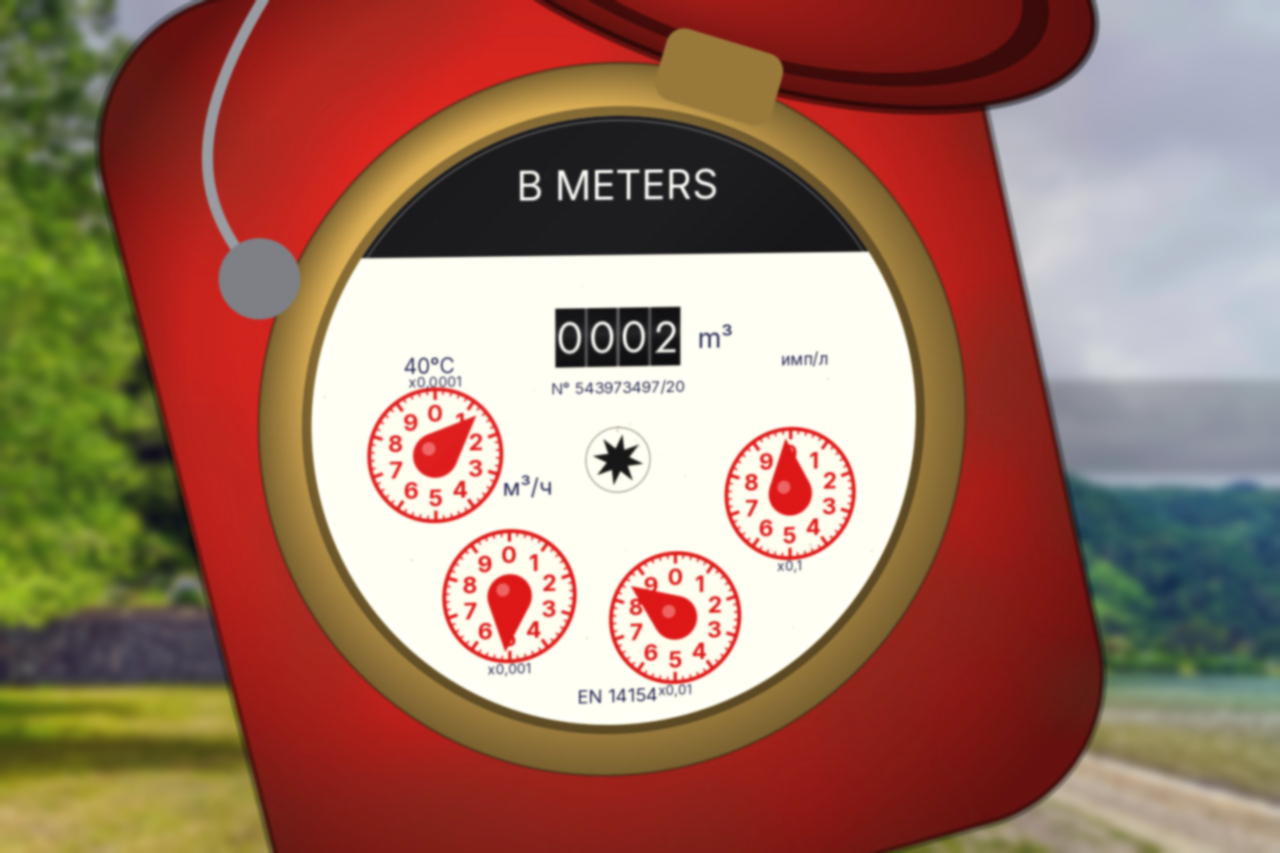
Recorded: 1.9851 m³
